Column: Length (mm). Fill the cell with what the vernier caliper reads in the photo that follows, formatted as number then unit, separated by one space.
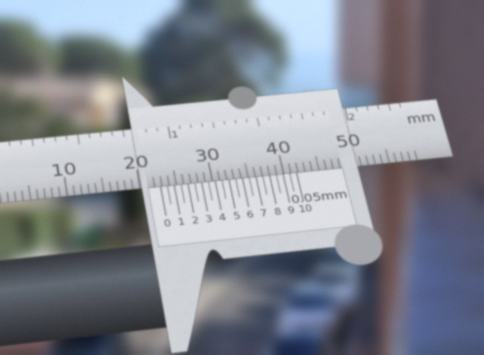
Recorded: 22.8 mm
